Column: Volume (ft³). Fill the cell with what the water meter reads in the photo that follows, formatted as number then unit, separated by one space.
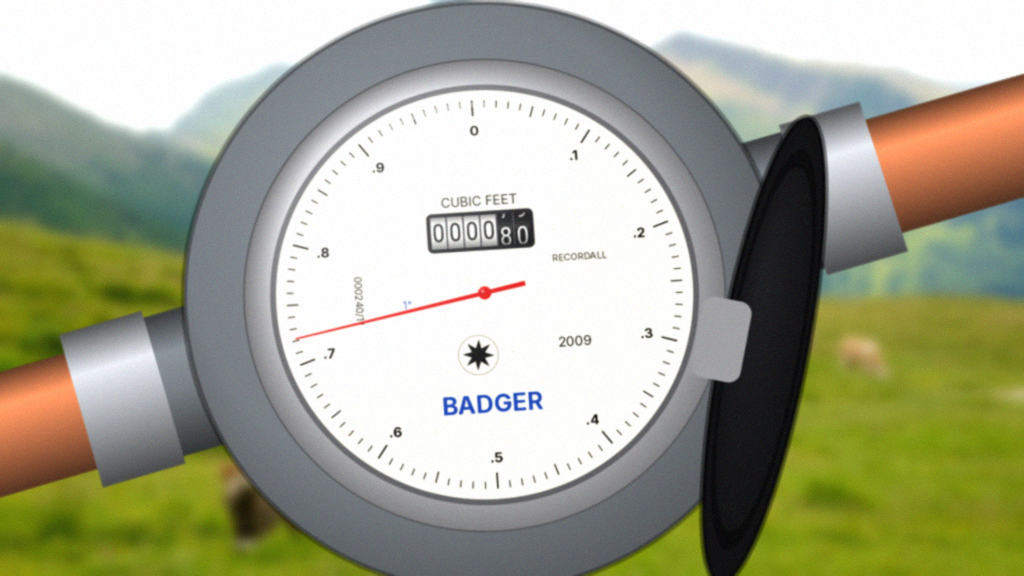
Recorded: 79.72 ft³
